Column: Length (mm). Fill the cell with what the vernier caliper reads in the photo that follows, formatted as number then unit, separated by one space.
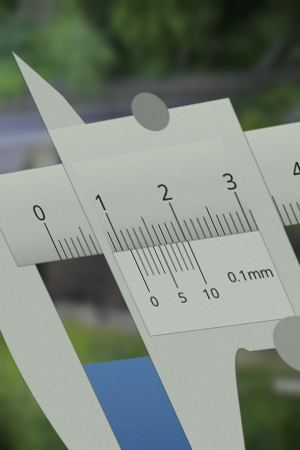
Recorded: 11.2 mm
